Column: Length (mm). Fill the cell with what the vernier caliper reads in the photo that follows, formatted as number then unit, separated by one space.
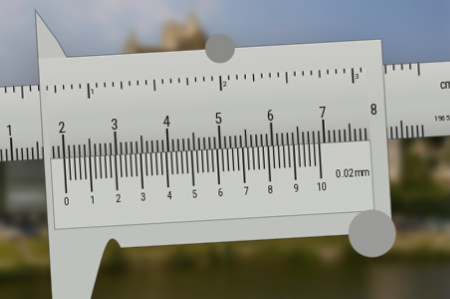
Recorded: 20.0 mm
